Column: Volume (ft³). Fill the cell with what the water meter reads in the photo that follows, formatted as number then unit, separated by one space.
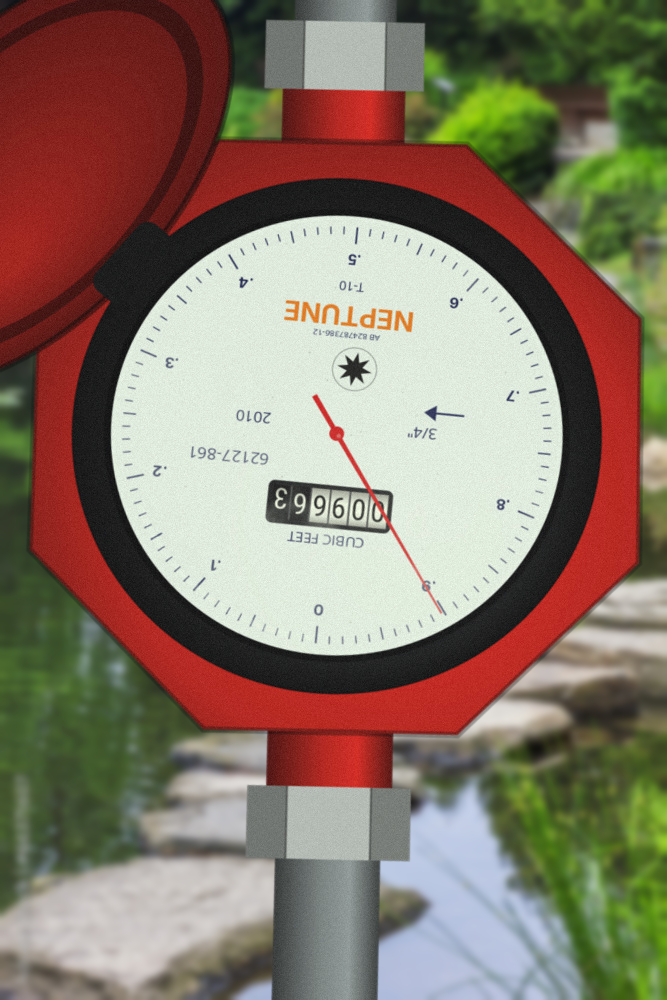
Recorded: 9662.90 ft³
